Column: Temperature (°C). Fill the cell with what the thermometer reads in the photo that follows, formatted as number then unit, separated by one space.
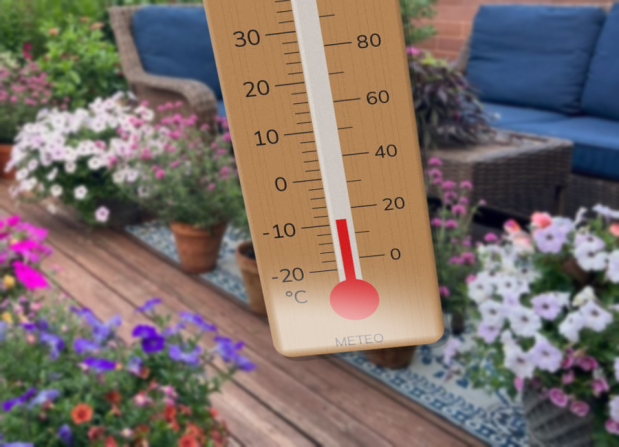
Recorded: -9 °C
